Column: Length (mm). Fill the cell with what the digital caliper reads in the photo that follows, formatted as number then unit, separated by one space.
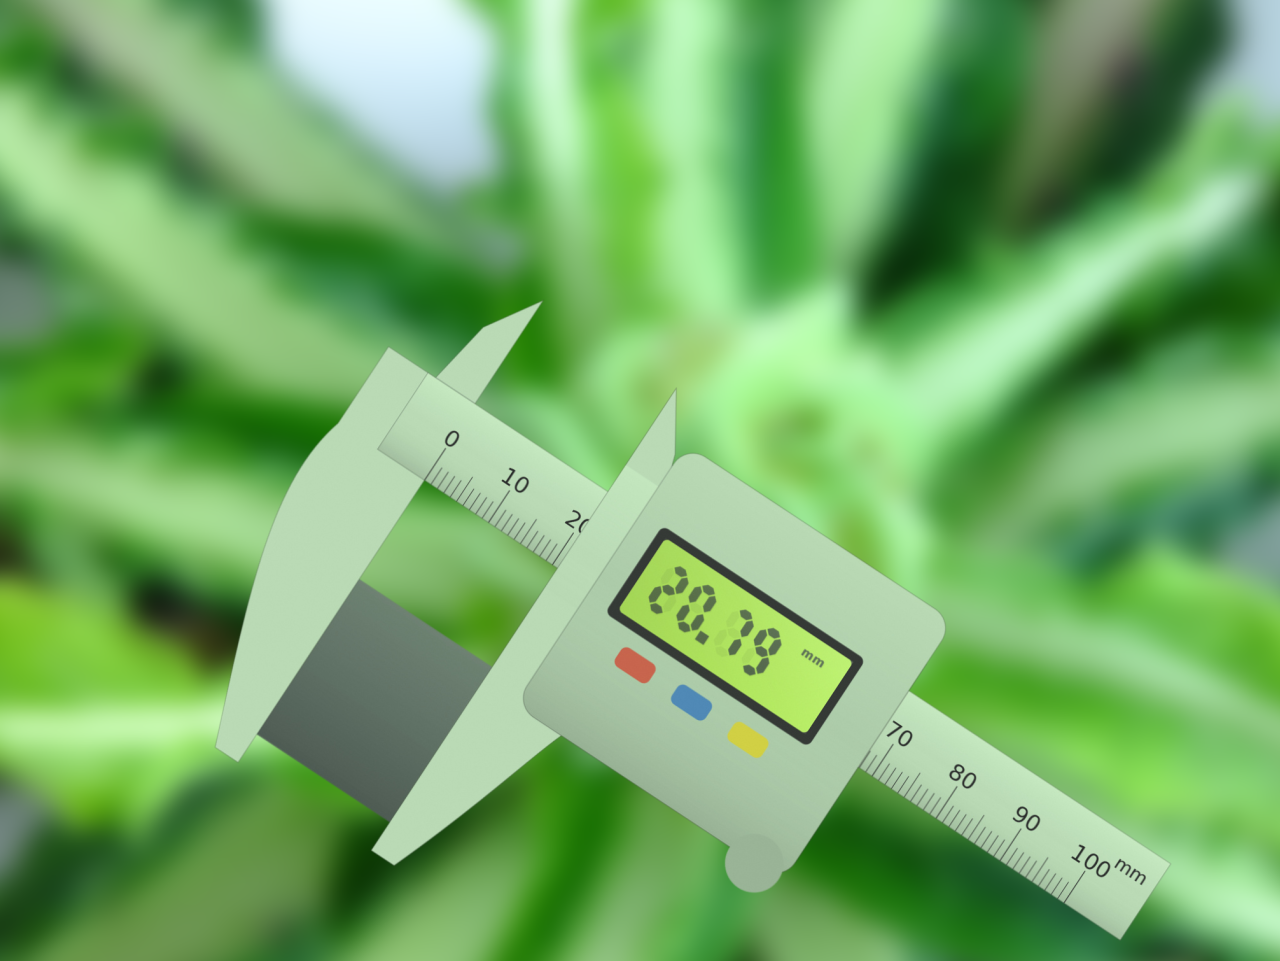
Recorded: 20.79 mm
